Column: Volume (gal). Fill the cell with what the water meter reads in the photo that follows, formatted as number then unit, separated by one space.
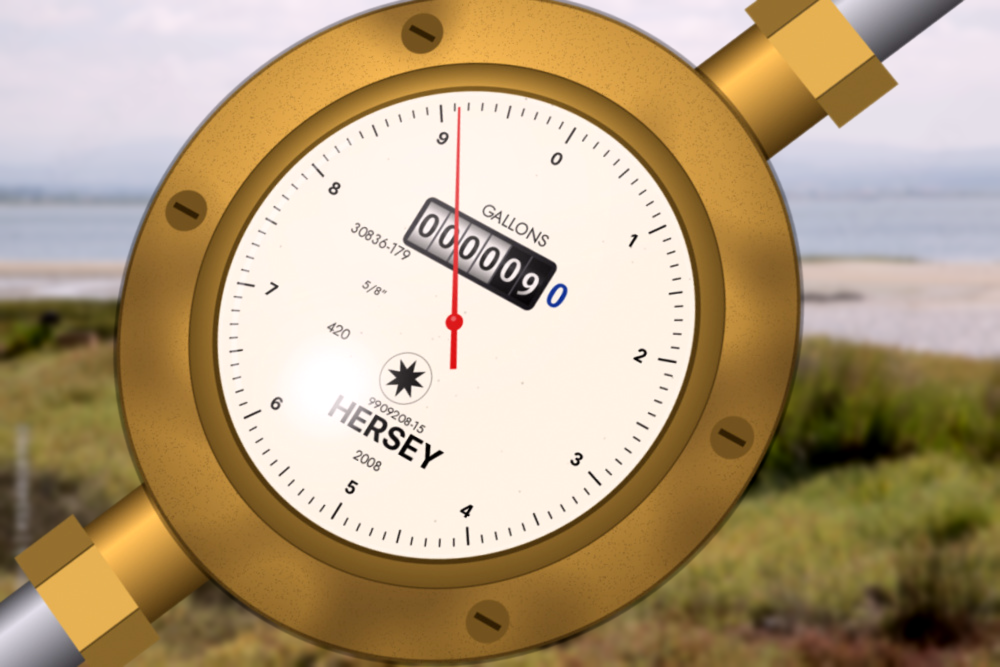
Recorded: 89.1 gal
